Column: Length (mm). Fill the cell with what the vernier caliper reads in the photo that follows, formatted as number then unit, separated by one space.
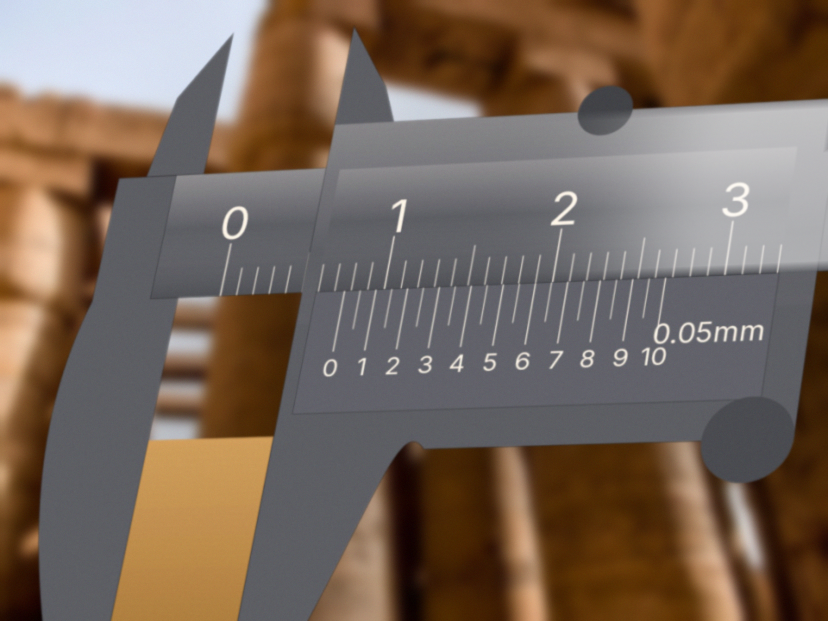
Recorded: 7.6 mm
